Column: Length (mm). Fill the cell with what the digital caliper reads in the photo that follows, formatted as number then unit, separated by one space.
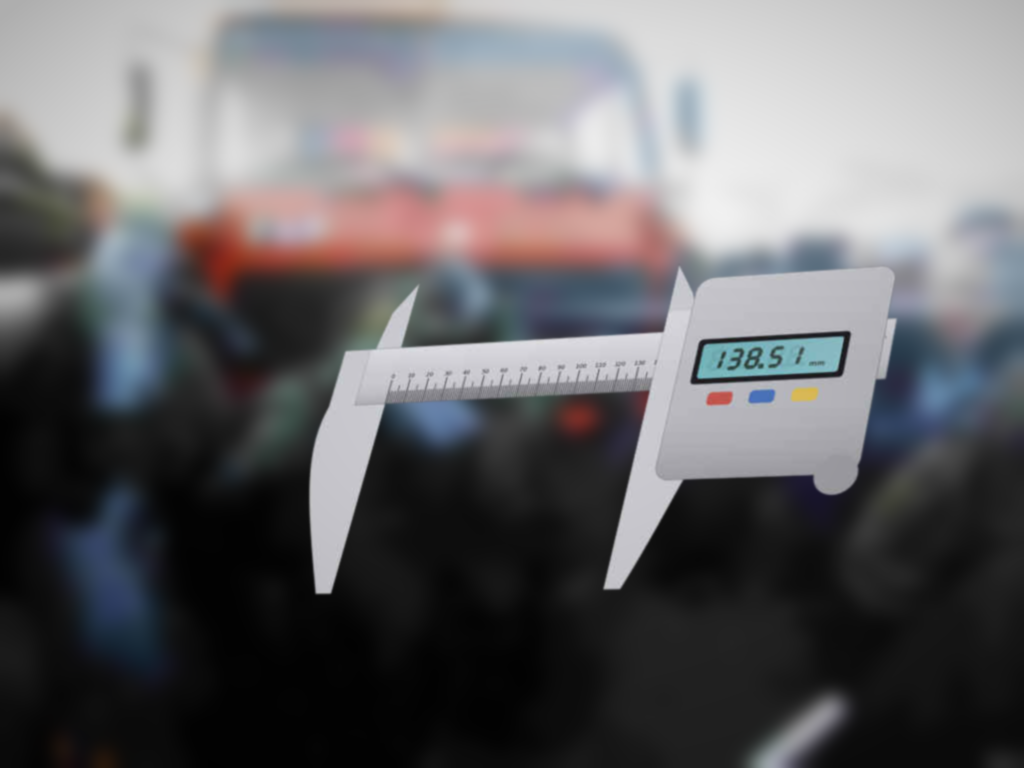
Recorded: 138.51 mm
